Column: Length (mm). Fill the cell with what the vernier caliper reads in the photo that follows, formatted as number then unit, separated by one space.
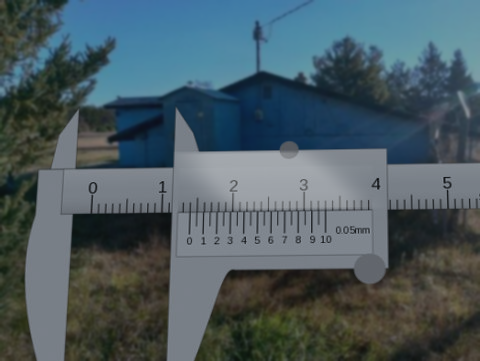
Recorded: 14.0 mm
